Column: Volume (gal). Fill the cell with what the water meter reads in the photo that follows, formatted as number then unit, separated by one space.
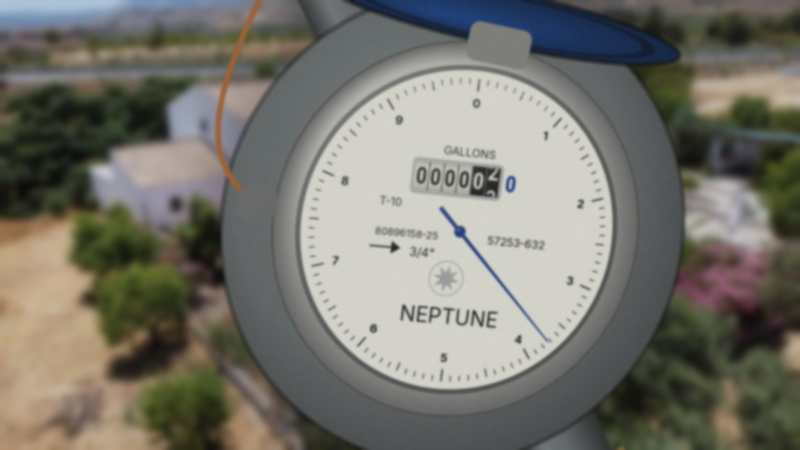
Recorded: 23.7 gal
